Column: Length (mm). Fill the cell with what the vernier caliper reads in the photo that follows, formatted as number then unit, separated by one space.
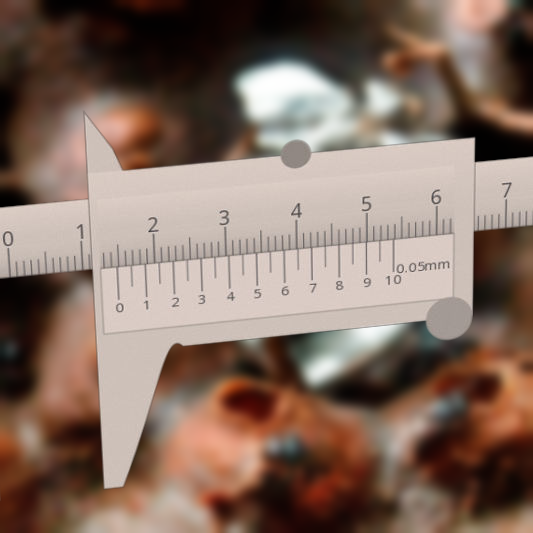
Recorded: 14.8 mm
